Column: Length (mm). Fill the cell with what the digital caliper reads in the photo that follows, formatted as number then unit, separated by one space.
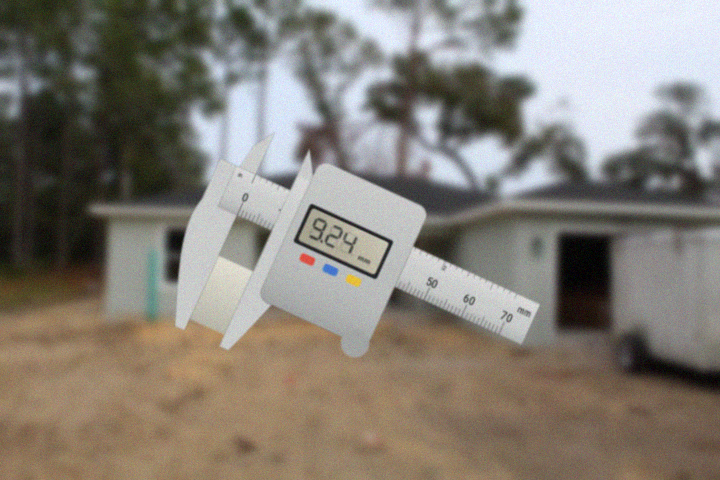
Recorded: 9.24 mm
